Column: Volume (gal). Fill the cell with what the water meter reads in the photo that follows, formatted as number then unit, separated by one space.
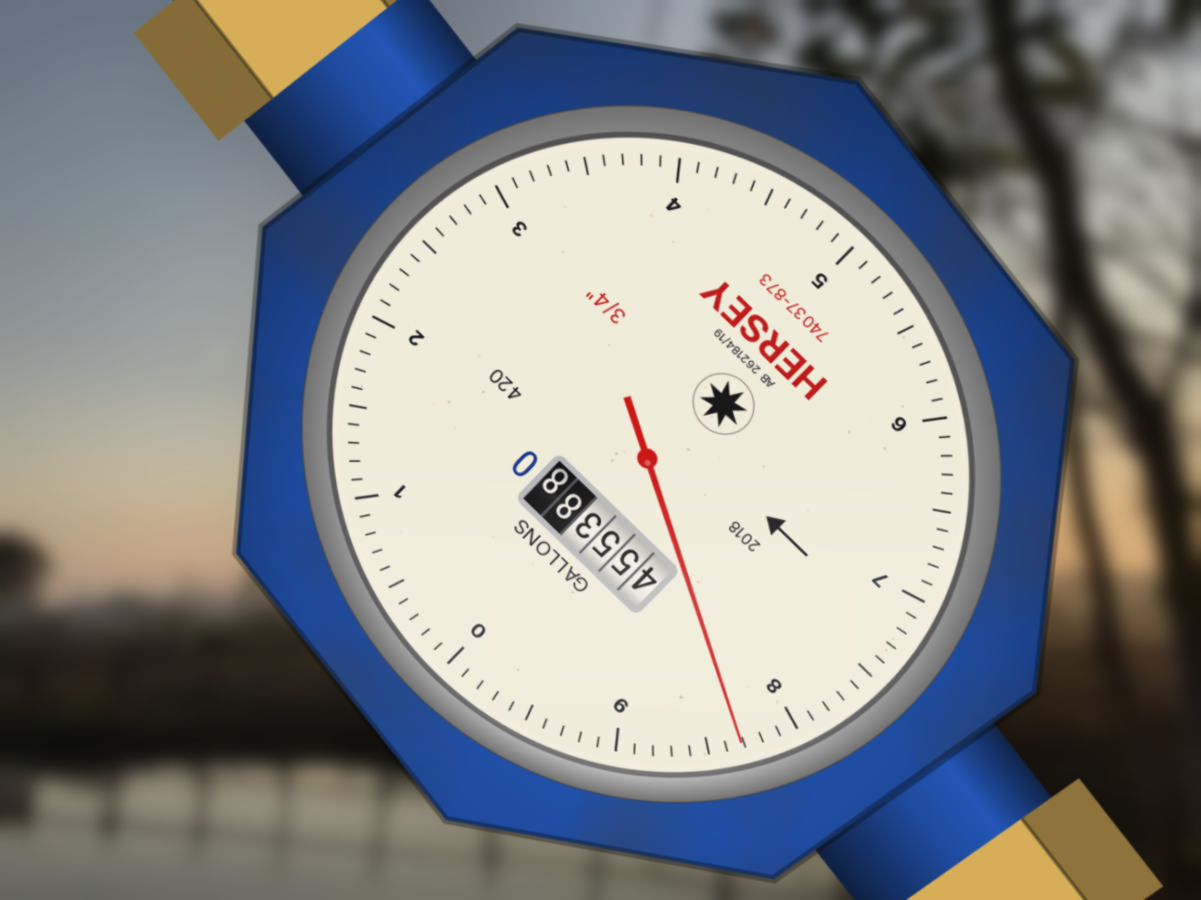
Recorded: 4553878.3 gal
